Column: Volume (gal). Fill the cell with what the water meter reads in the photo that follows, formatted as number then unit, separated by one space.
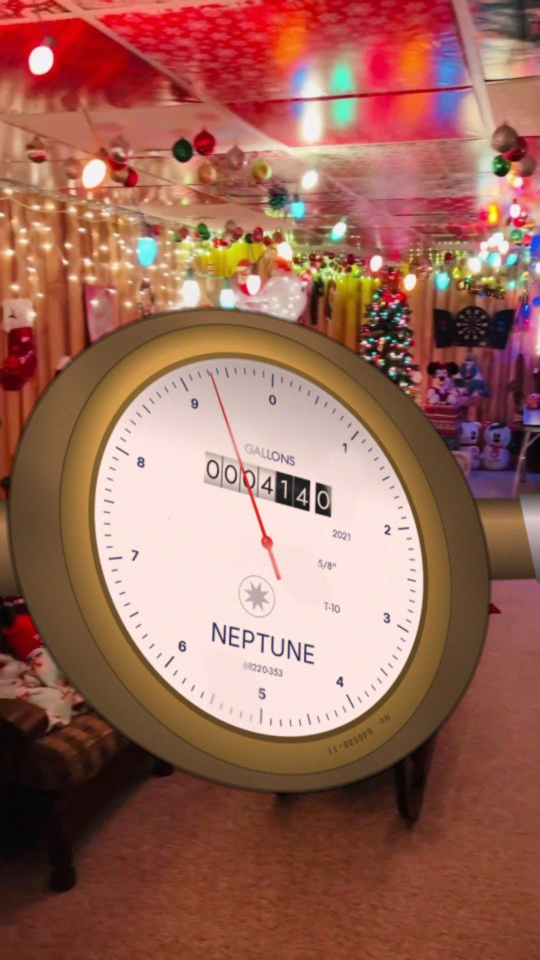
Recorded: 4139.3 gal
